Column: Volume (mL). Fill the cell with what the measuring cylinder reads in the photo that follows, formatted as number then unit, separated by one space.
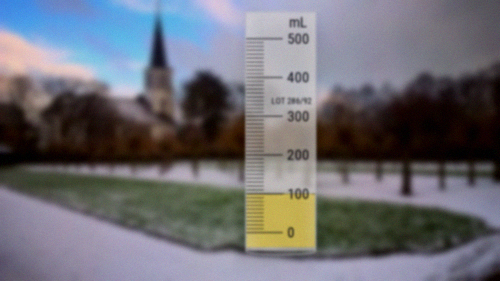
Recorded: 100 mL
